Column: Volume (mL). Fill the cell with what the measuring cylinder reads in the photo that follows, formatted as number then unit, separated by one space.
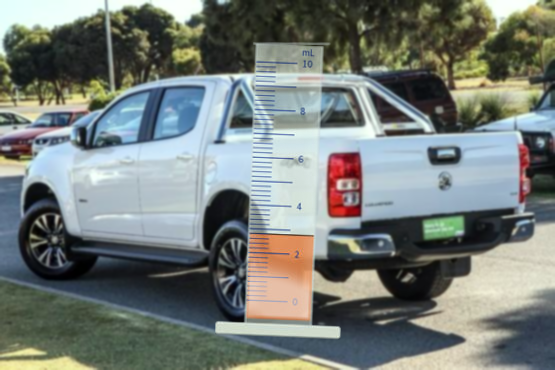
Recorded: 2.8 mL
